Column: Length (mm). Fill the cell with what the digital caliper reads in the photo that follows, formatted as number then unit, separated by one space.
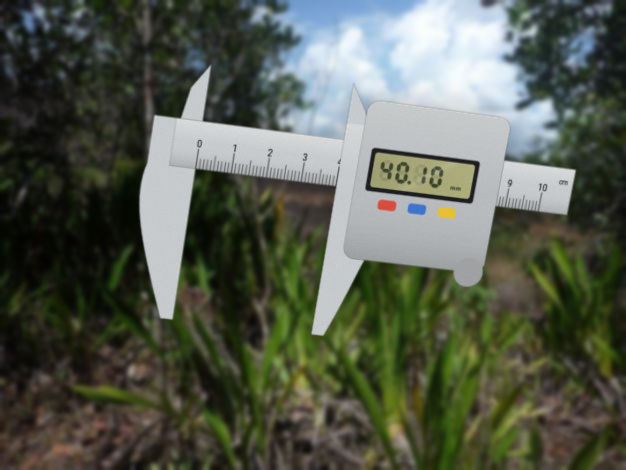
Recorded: 40.10 mm
